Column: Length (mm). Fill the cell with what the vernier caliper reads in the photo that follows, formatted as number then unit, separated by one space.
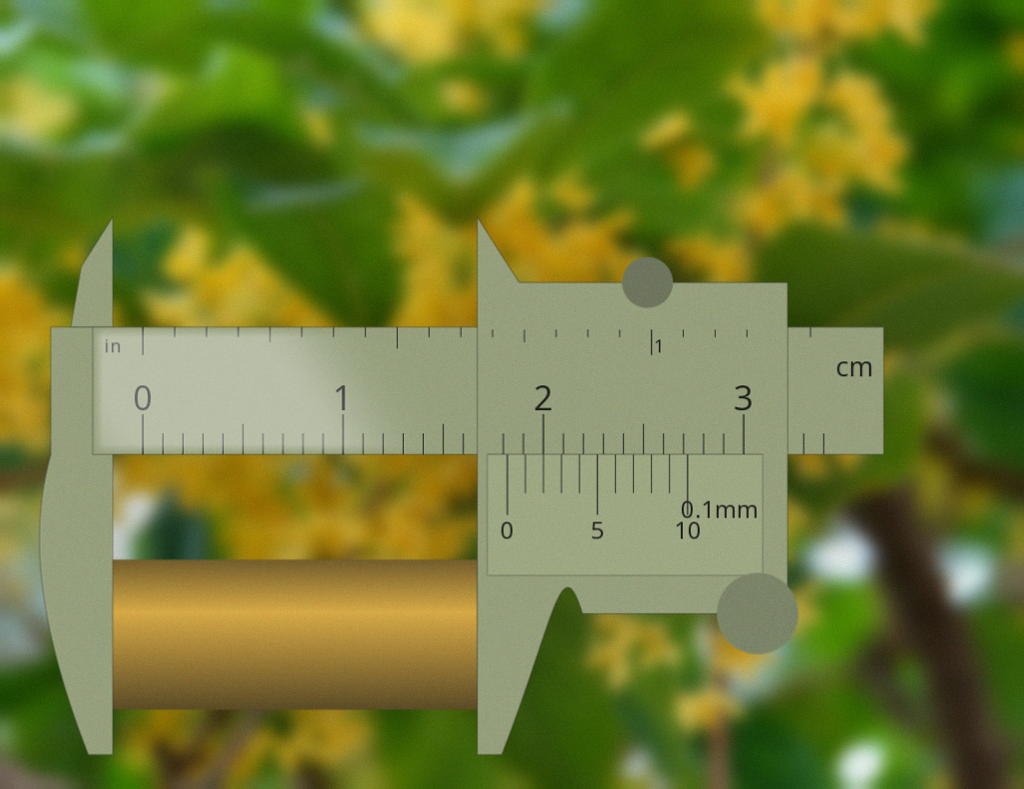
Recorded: 18.2 mm
